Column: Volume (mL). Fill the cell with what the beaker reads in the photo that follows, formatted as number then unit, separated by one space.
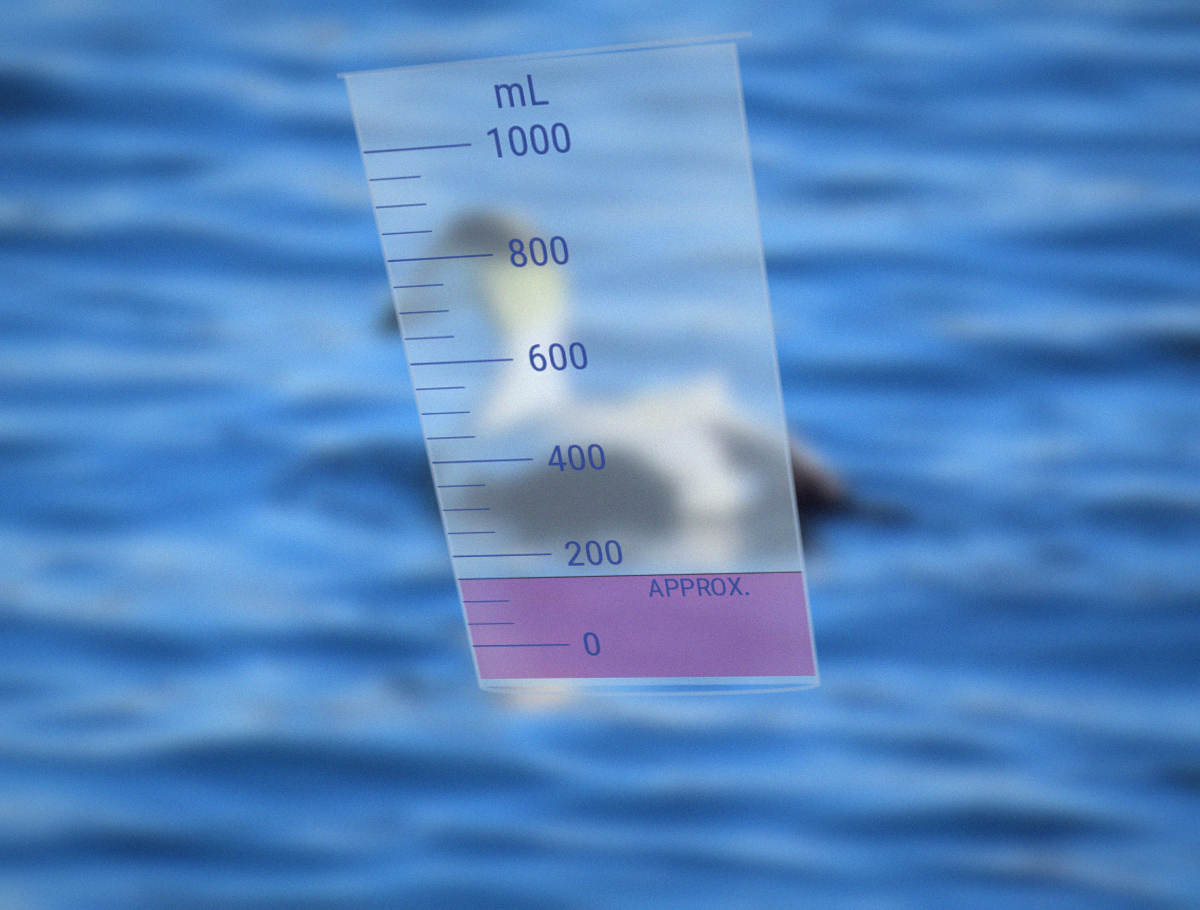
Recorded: 150 mL
